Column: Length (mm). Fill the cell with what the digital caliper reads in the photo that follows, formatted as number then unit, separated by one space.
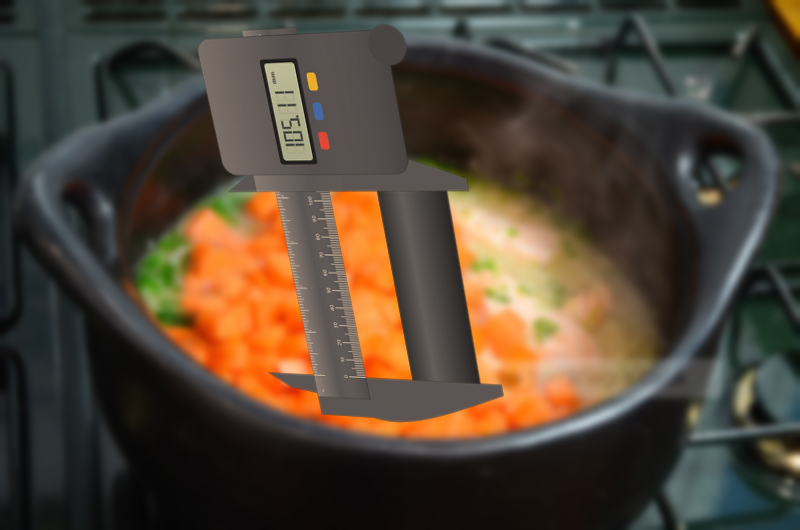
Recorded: 105.11 mm
